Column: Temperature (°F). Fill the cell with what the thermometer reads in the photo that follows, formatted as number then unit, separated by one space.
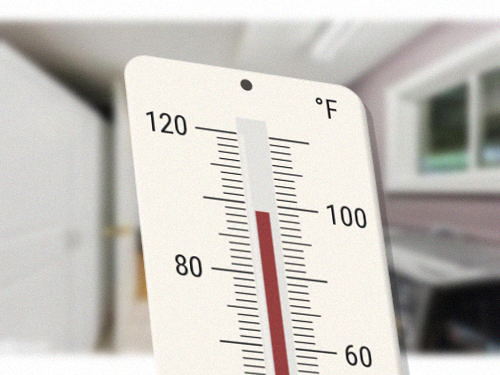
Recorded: 98 °F
